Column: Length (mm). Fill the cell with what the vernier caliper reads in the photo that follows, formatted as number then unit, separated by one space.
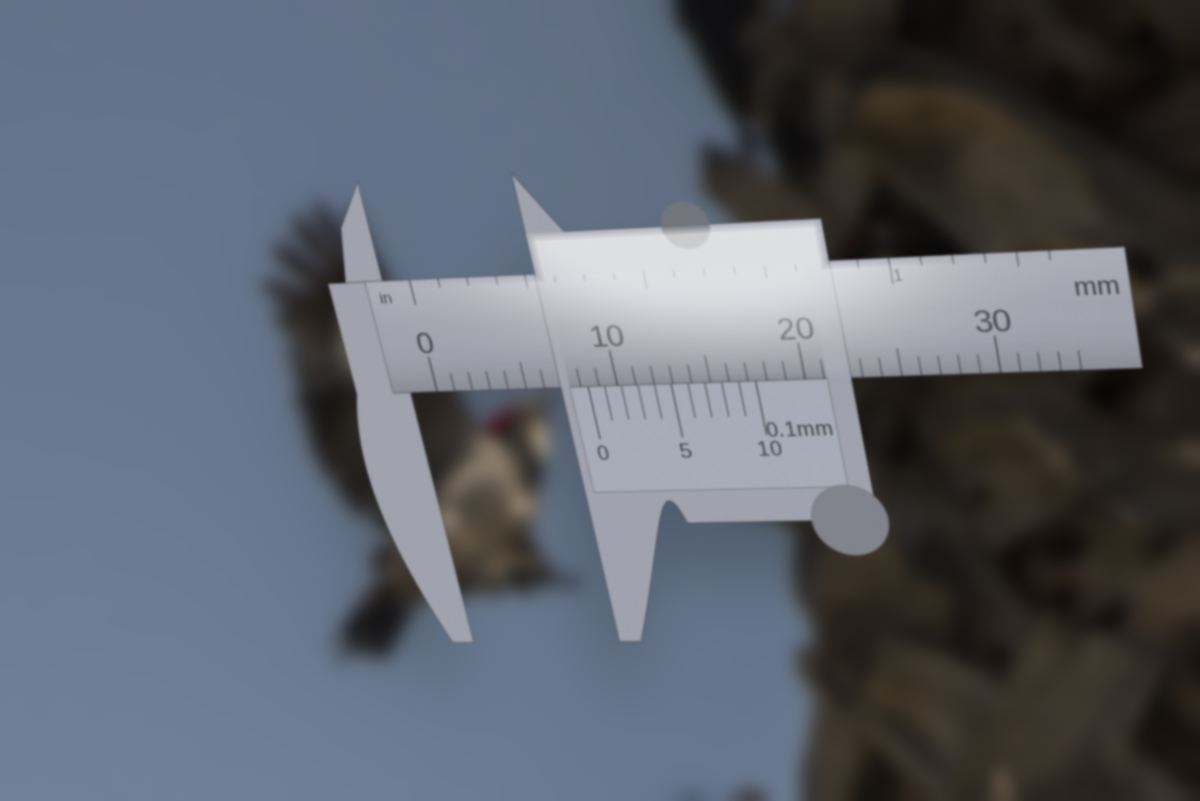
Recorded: 8.4 mm
